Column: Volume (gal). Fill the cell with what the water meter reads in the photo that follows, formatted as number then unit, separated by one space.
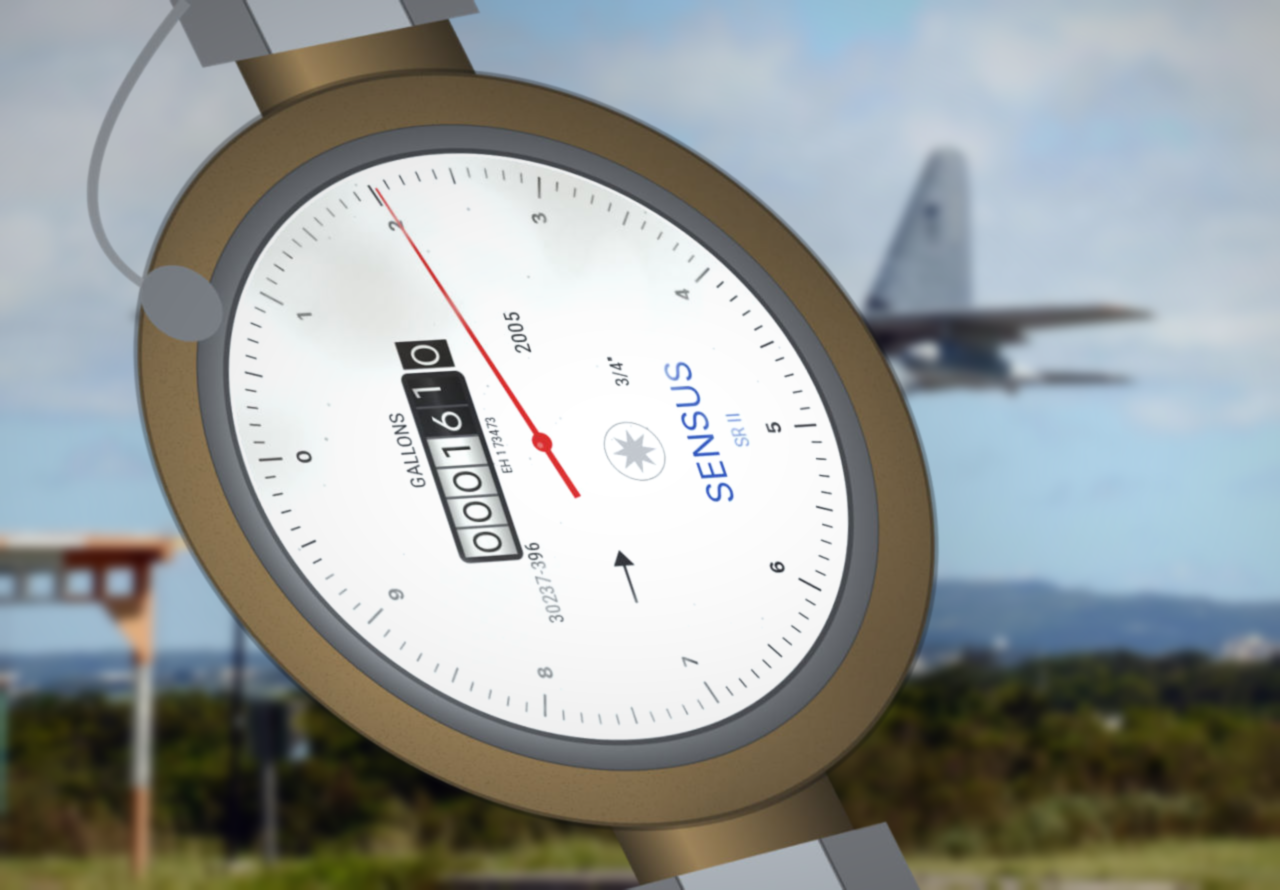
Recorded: 1612.0 gal
